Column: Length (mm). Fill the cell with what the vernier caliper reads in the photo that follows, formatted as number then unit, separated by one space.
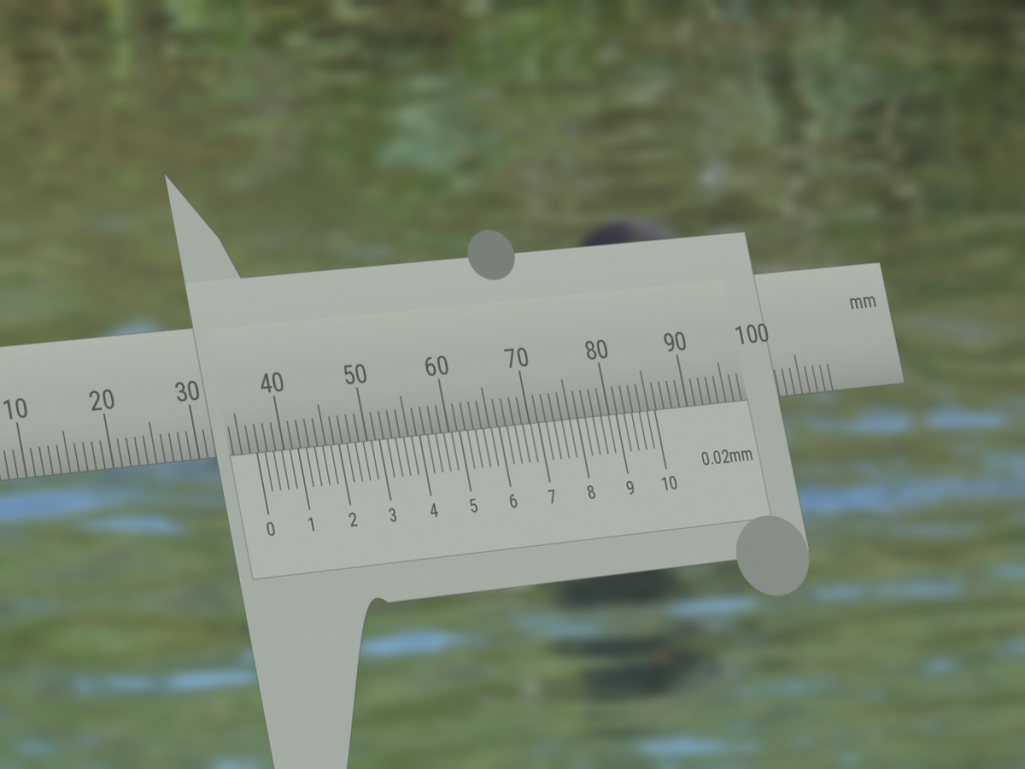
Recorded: 36.8 mm
